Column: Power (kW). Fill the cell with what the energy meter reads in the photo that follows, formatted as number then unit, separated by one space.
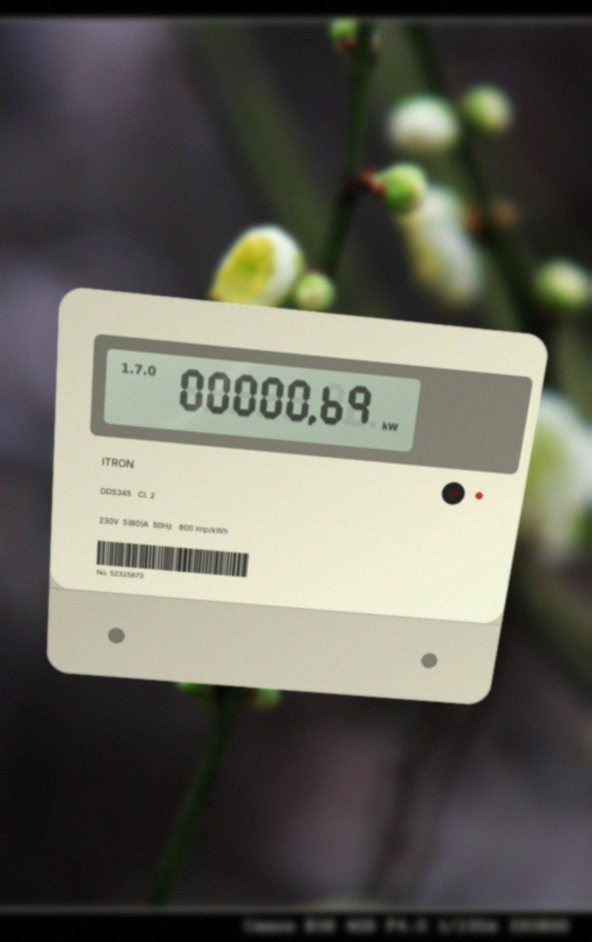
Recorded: 0.69 kW
